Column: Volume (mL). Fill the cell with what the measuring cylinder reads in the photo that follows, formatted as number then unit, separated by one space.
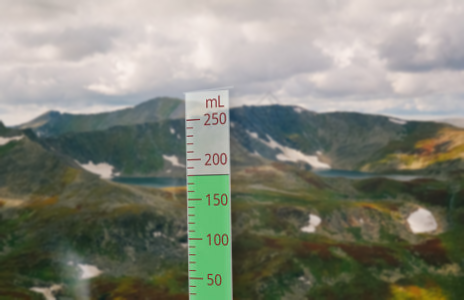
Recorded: 180 mL
